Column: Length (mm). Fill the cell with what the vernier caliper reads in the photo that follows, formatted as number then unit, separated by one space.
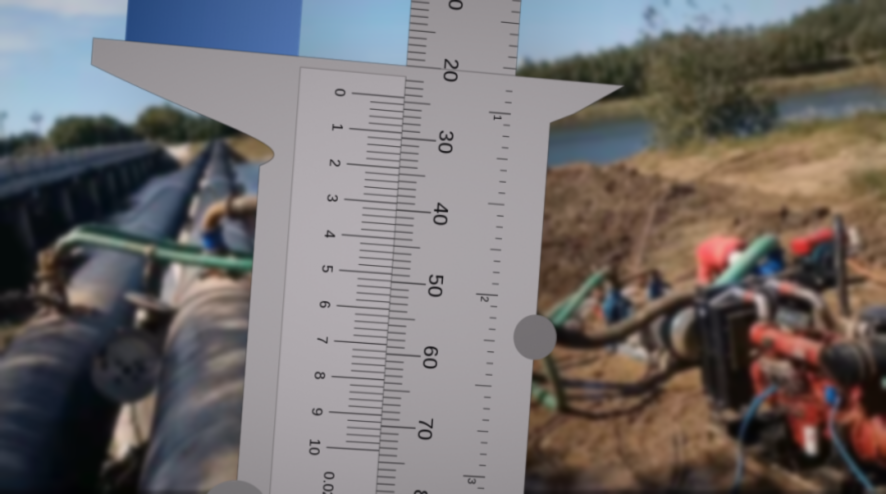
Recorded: 24.4 mm
